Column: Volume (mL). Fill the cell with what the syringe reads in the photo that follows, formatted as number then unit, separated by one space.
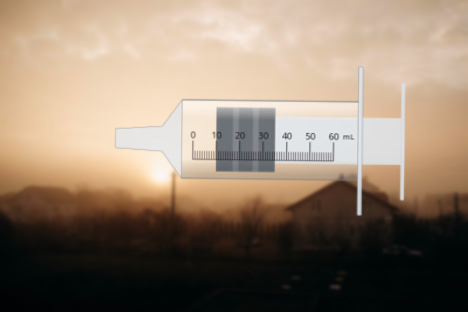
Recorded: 10 mL
